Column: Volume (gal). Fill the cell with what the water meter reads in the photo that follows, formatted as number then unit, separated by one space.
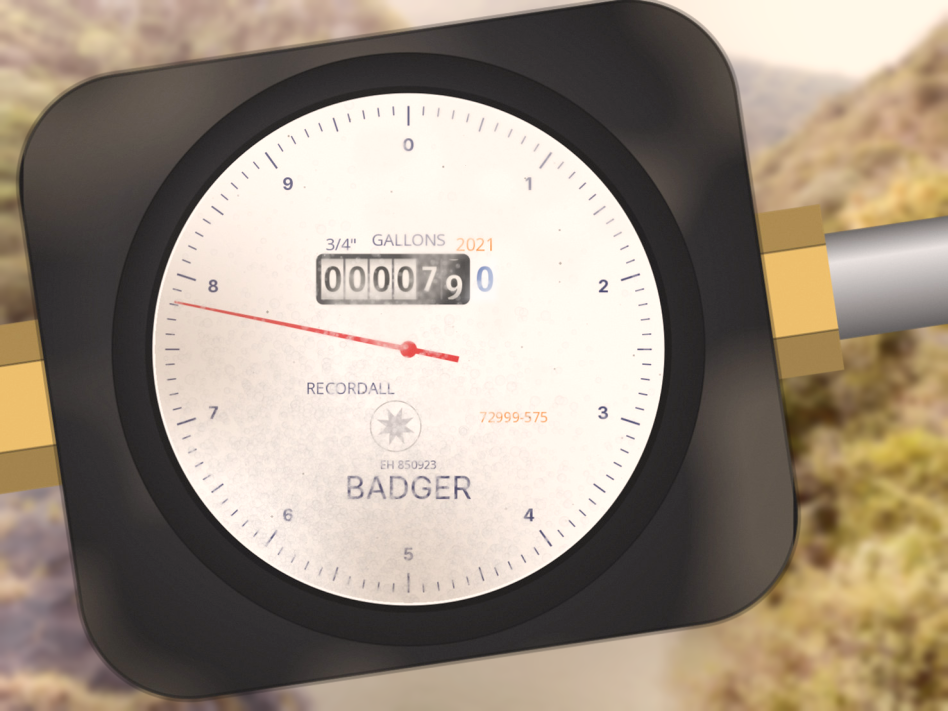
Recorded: 787.8 gal
